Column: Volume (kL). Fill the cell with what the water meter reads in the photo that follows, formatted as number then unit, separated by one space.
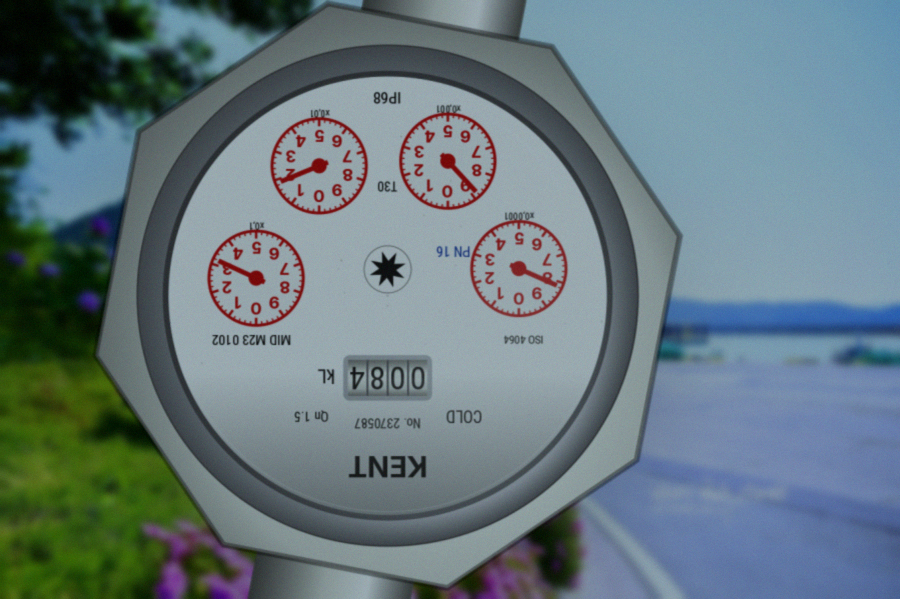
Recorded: 84.3188 kL
